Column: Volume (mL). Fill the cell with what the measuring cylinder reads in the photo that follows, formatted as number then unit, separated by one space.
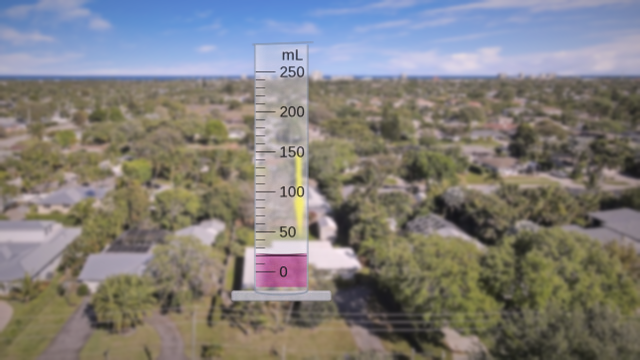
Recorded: 20 mL
